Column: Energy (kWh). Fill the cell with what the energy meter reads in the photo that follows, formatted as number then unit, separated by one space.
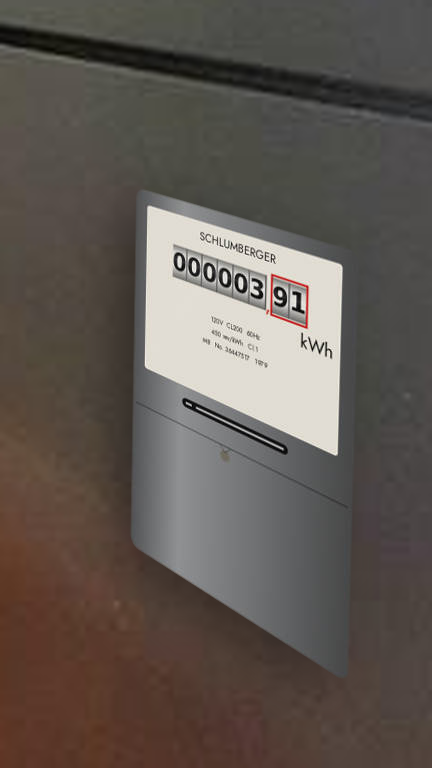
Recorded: 3.91 kWh
